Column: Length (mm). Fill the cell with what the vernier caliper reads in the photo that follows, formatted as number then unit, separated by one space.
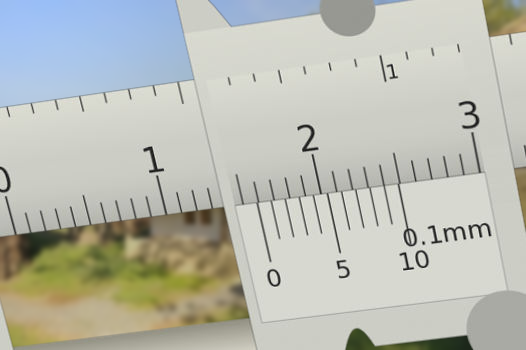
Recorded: 15.9 mm
